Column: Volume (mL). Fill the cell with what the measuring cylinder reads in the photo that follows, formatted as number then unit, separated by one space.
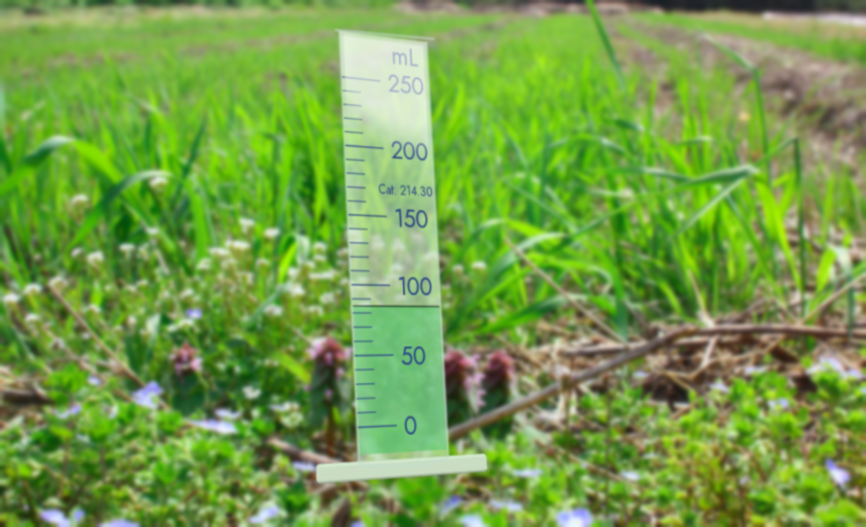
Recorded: 85 mL
